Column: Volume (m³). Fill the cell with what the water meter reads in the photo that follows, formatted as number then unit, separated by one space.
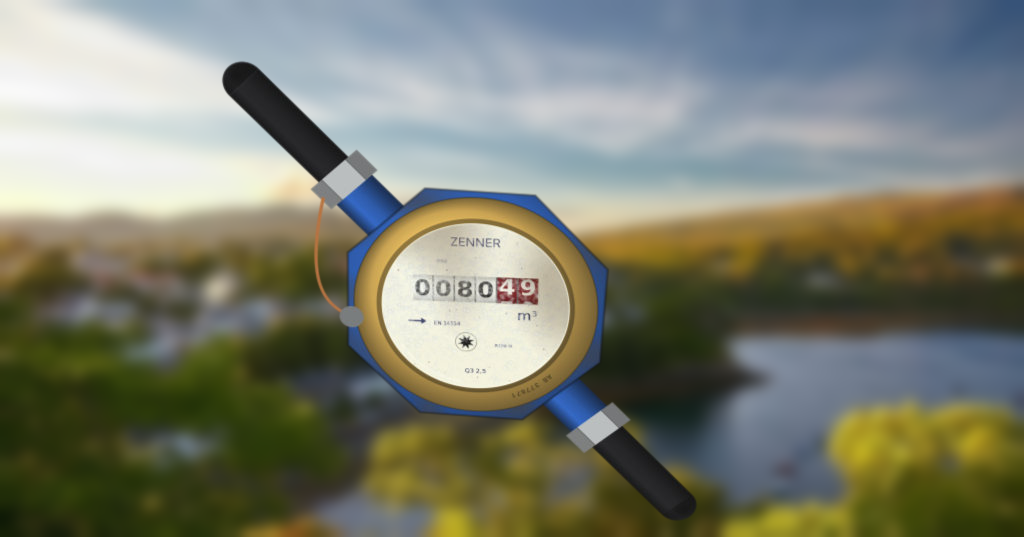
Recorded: 80.49 m³
